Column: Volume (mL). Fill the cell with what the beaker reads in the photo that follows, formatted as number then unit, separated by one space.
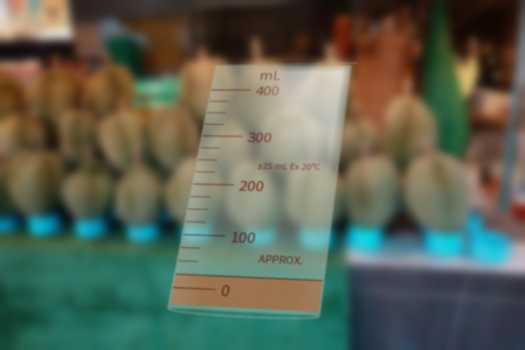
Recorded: 25 mL
